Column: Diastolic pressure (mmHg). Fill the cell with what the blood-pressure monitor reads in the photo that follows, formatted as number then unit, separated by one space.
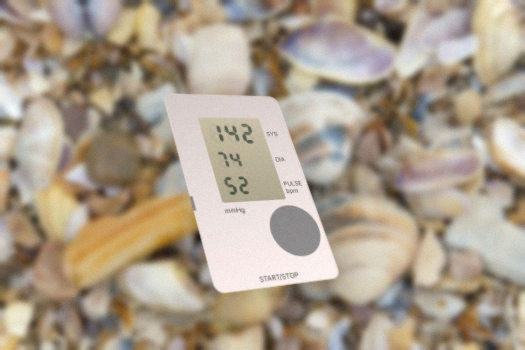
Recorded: 74 mmHg
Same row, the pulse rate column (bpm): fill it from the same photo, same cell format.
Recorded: 52 bpm
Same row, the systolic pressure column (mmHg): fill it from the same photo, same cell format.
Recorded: 142 mmHg
